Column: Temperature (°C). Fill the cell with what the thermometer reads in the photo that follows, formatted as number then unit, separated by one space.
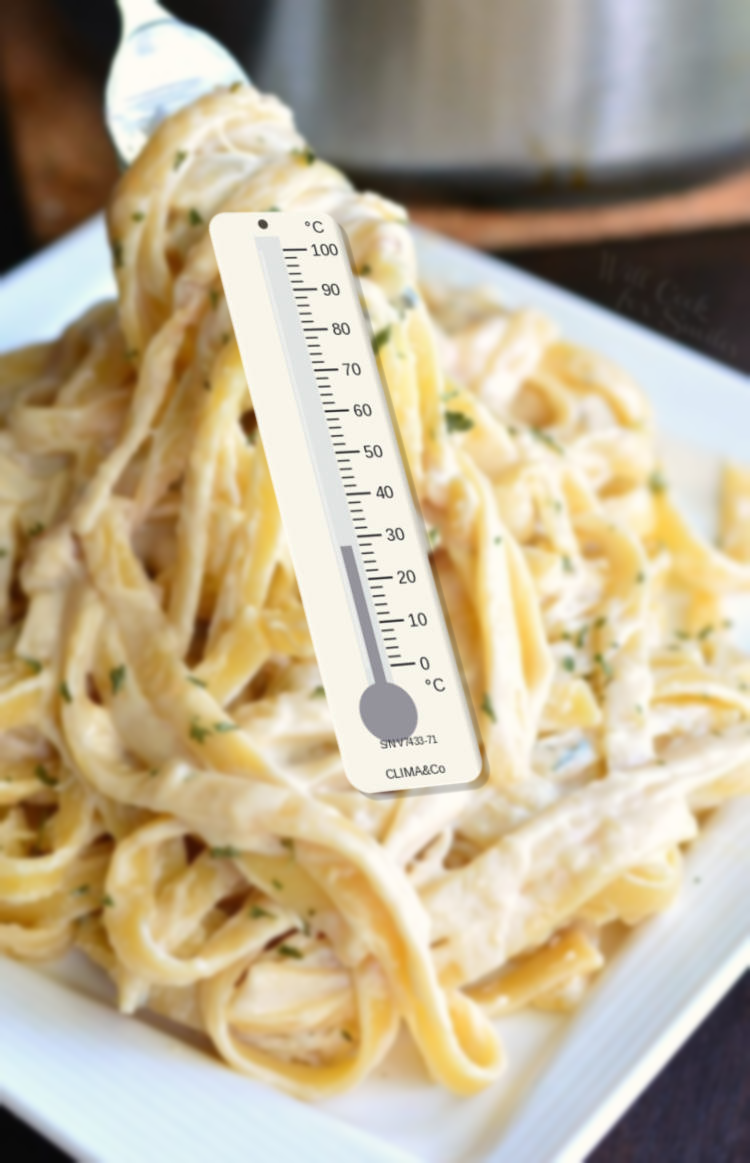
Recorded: 28 °C
